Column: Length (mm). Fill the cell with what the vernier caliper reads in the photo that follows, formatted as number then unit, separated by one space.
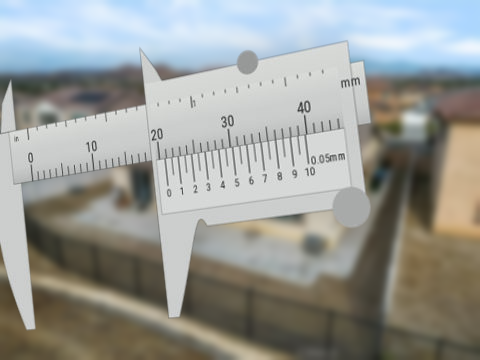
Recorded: 20.8 mm
